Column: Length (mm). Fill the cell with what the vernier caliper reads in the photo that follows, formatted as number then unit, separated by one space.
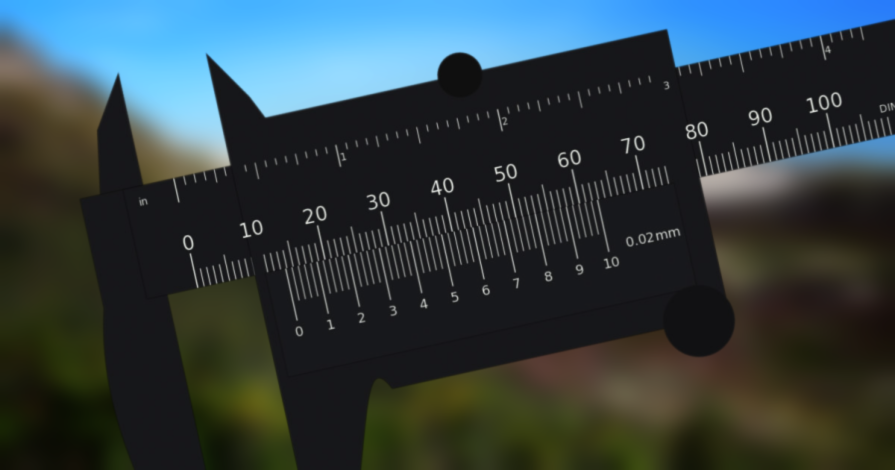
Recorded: 13.8 mm
